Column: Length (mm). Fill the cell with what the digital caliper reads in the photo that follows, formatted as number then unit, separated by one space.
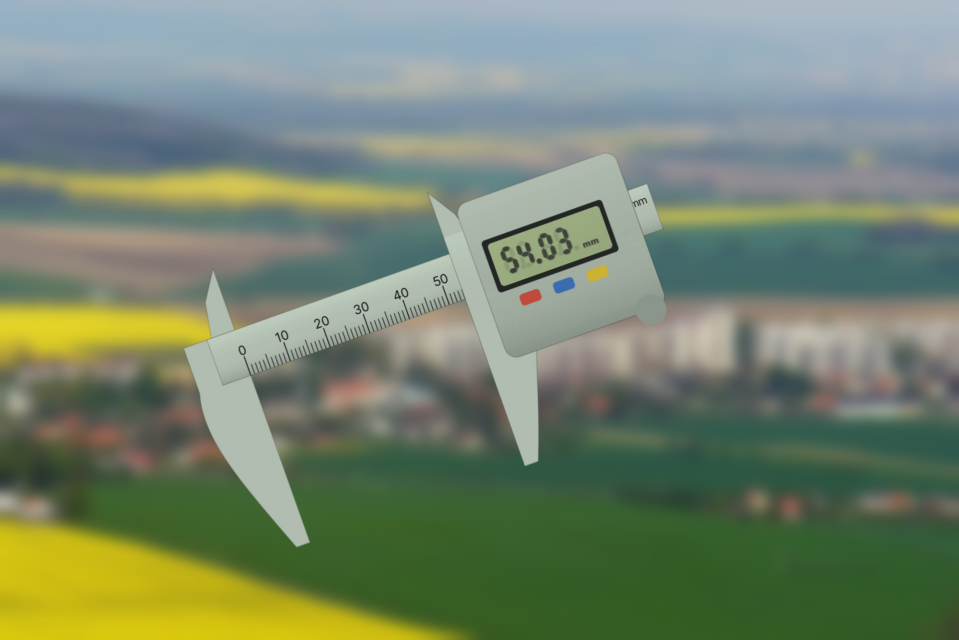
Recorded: 54.03 mm
